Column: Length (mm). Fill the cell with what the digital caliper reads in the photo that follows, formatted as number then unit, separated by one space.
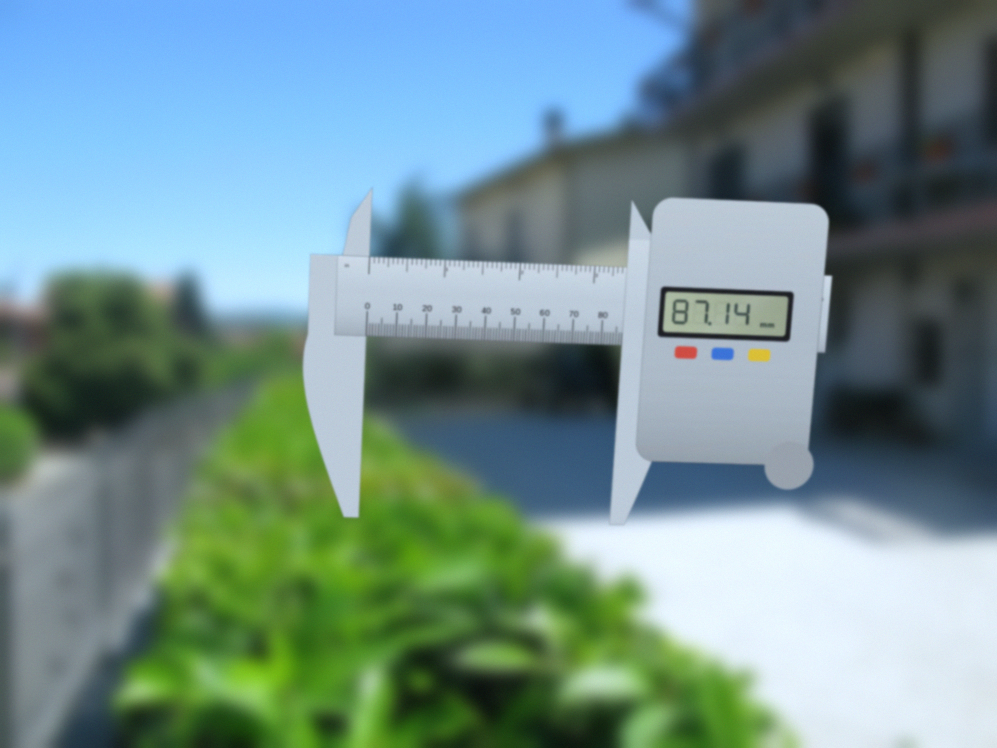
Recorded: 87.14 mm
